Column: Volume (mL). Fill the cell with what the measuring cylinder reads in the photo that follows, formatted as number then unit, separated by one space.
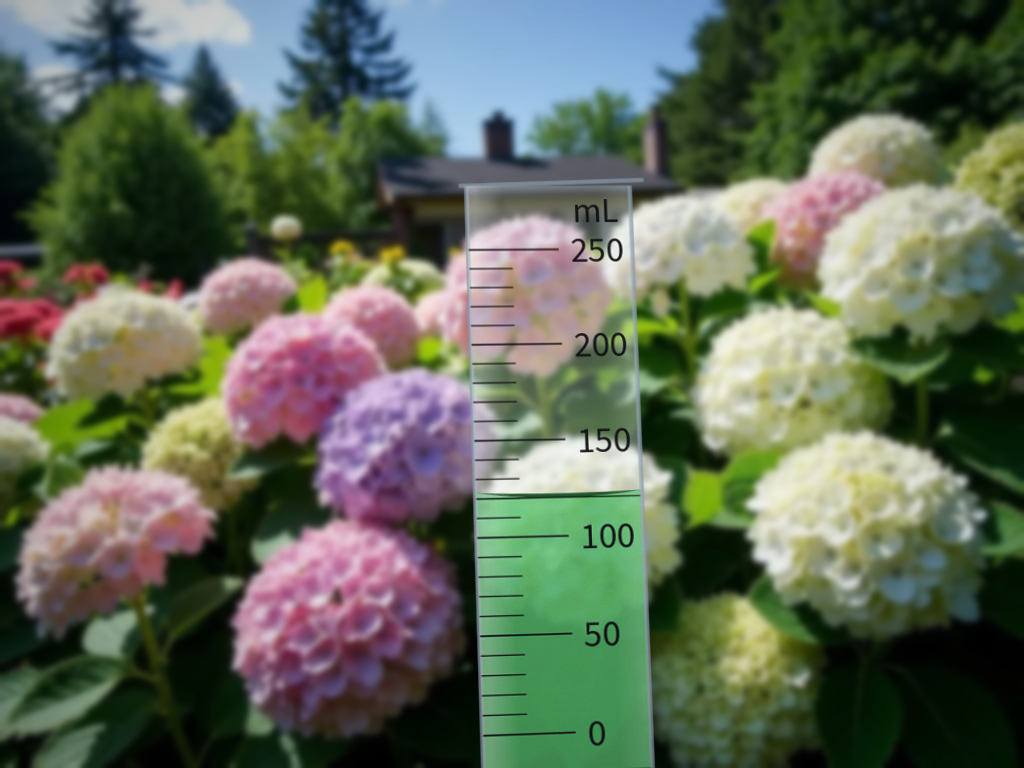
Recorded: 120 mL
